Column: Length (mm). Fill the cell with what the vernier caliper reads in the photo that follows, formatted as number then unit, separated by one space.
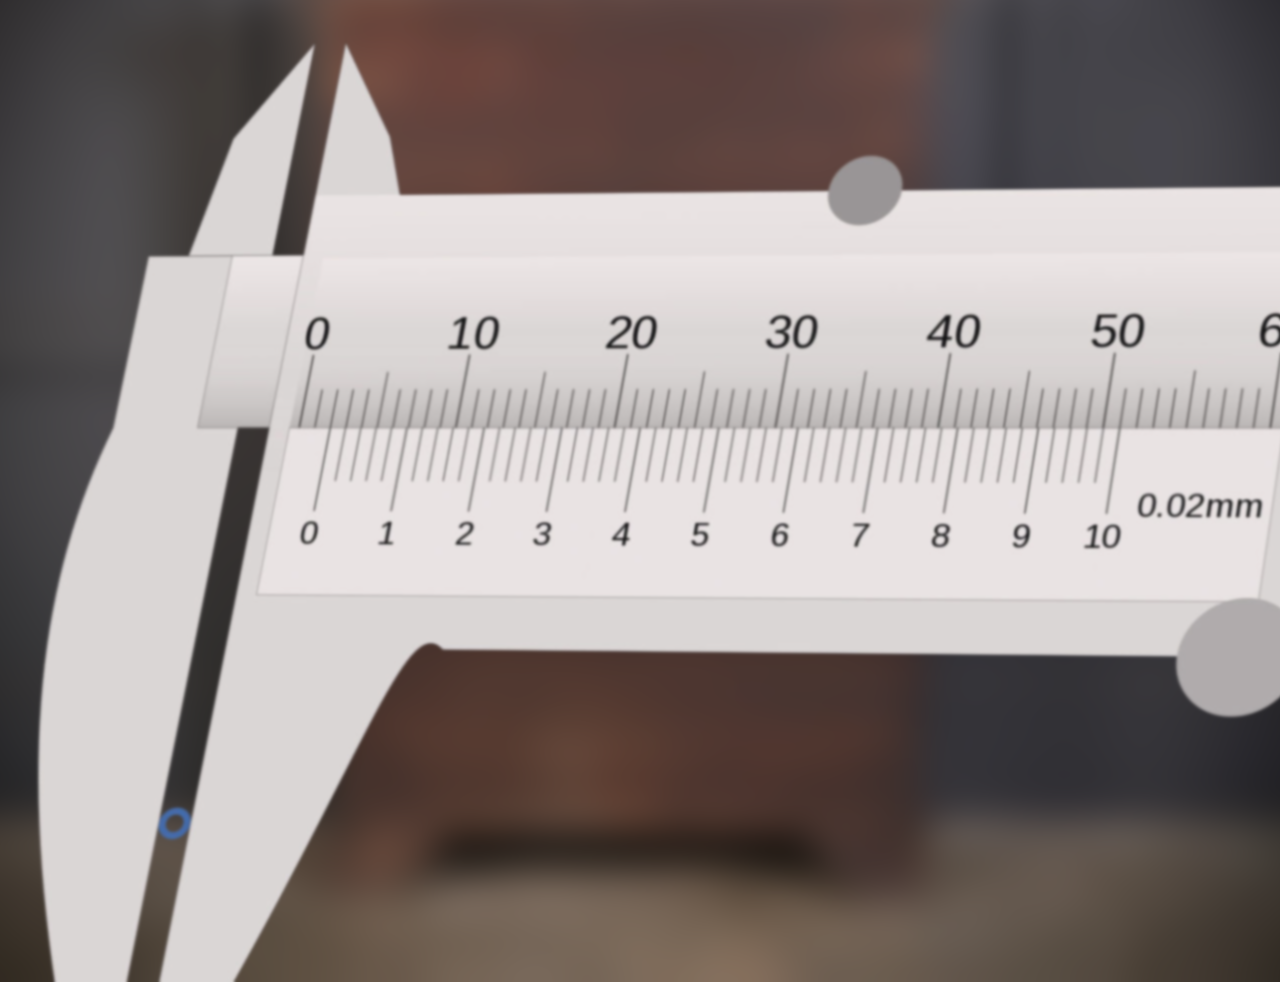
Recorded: 2.0 mm
